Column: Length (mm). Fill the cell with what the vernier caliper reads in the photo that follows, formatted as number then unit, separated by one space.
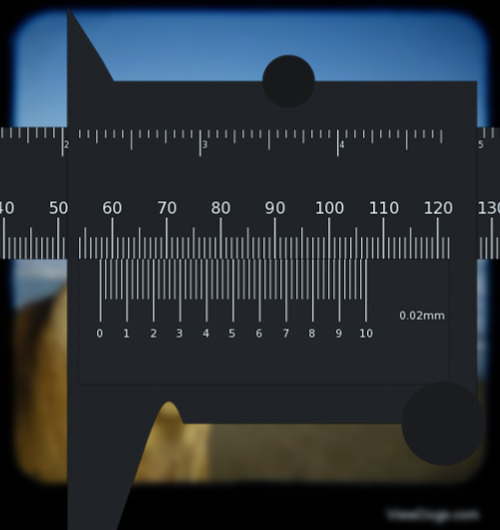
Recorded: 57.8 mm
